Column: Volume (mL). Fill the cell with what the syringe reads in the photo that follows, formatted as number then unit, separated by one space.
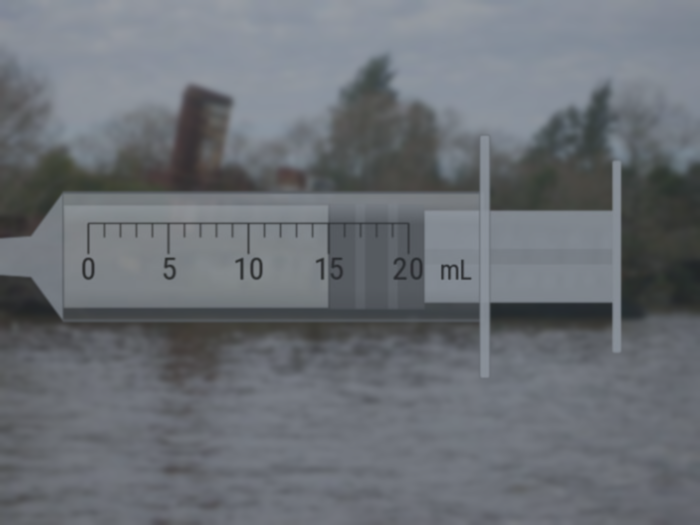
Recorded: 15 mL
